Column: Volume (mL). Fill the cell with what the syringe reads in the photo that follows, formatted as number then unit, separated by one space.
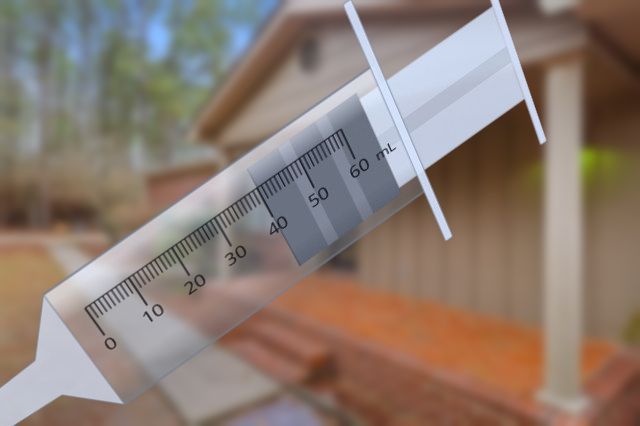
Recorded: 40 mL
